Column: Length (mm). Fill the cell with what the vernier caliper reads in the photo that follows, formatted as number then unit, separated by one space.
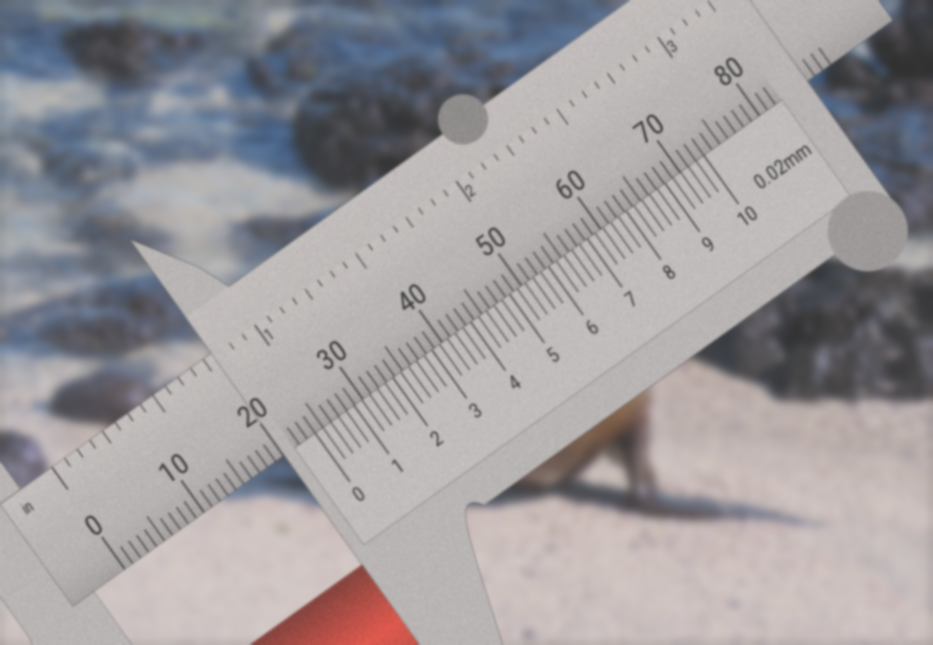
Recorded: 24.0 mm
